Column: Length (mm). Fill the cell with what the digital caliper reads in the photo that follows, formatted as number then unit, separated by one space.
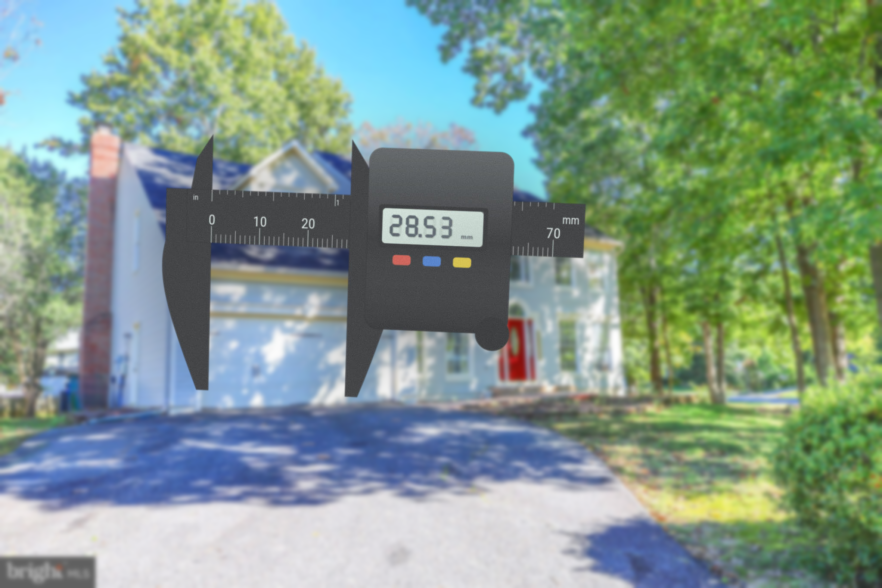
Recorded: 28.53 mm
